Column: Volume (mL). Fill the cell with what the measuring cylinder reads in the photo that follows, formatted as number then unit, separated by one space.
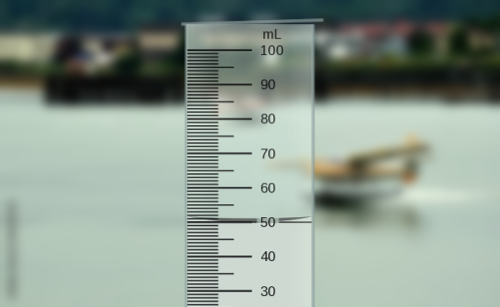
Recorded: 50 mL
